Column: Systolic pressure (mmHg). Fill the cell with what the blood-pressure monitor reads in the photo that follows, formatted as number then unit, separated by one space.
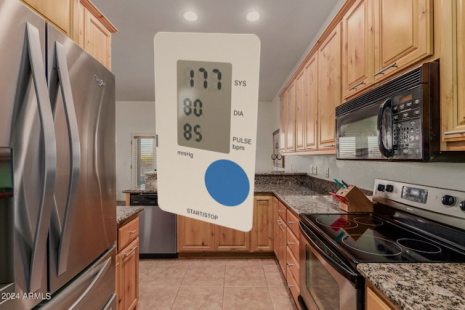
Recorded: 177 mmHg
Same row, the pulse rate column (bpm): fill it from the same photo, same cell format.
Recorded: 85 bpm
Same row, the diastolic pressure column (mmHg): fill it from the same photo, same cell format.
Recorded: 80 mmHg
